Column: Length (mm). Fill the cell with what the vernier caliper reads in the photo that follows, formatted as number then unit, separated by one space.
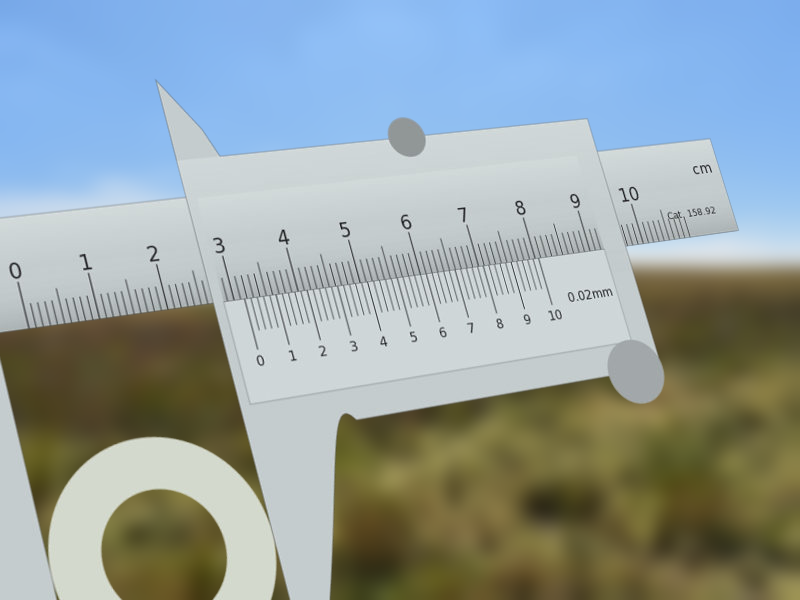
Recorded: 31.6 mm
